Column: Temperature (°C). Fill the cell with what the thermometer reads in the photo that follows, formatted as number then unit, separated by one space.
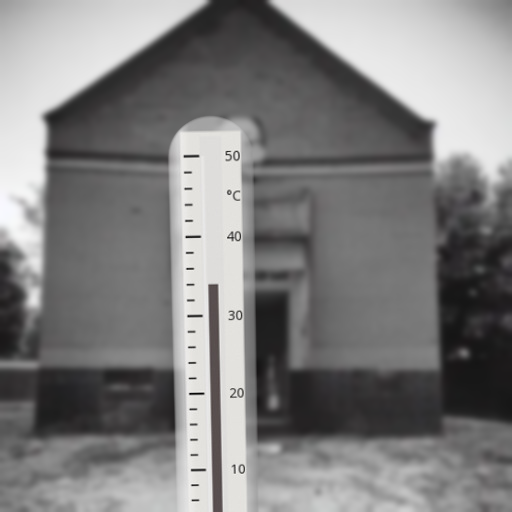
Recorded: 34 °C
